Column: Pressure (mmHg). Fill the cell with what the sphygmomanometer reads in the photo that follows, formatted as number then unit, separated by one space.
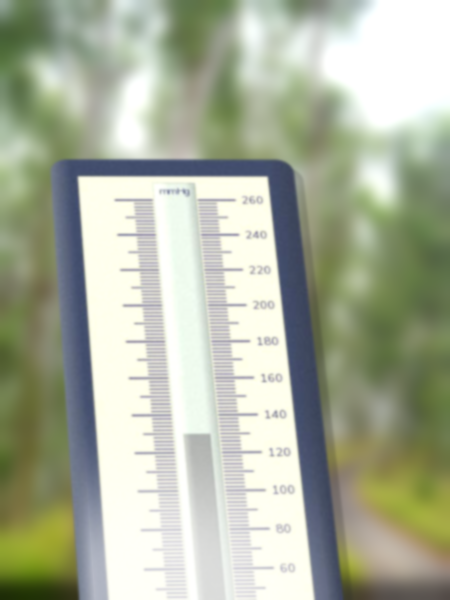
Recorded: 130 mmHg
